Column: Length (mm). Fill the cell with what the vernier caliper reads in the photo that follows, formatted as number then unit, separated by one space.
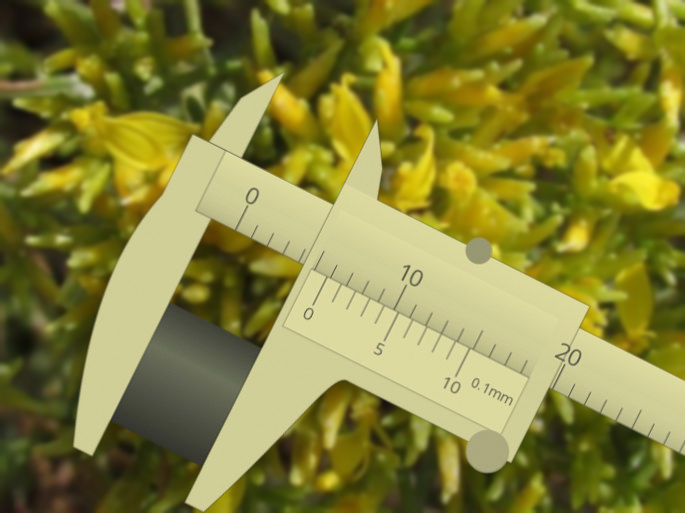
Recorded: 5.8 mm
